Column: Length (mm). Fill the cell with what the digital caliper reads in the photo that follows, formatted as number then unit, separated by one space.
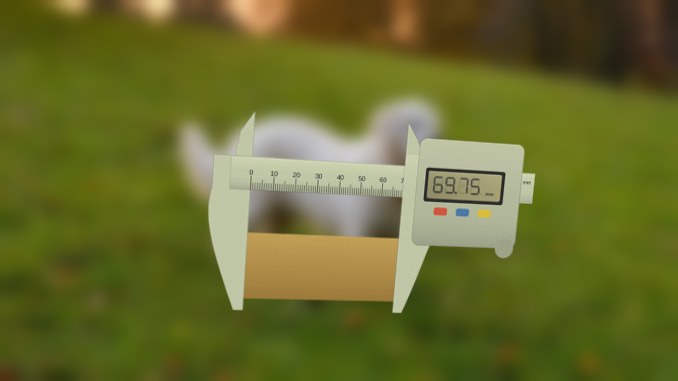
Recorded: 69.75 mm
